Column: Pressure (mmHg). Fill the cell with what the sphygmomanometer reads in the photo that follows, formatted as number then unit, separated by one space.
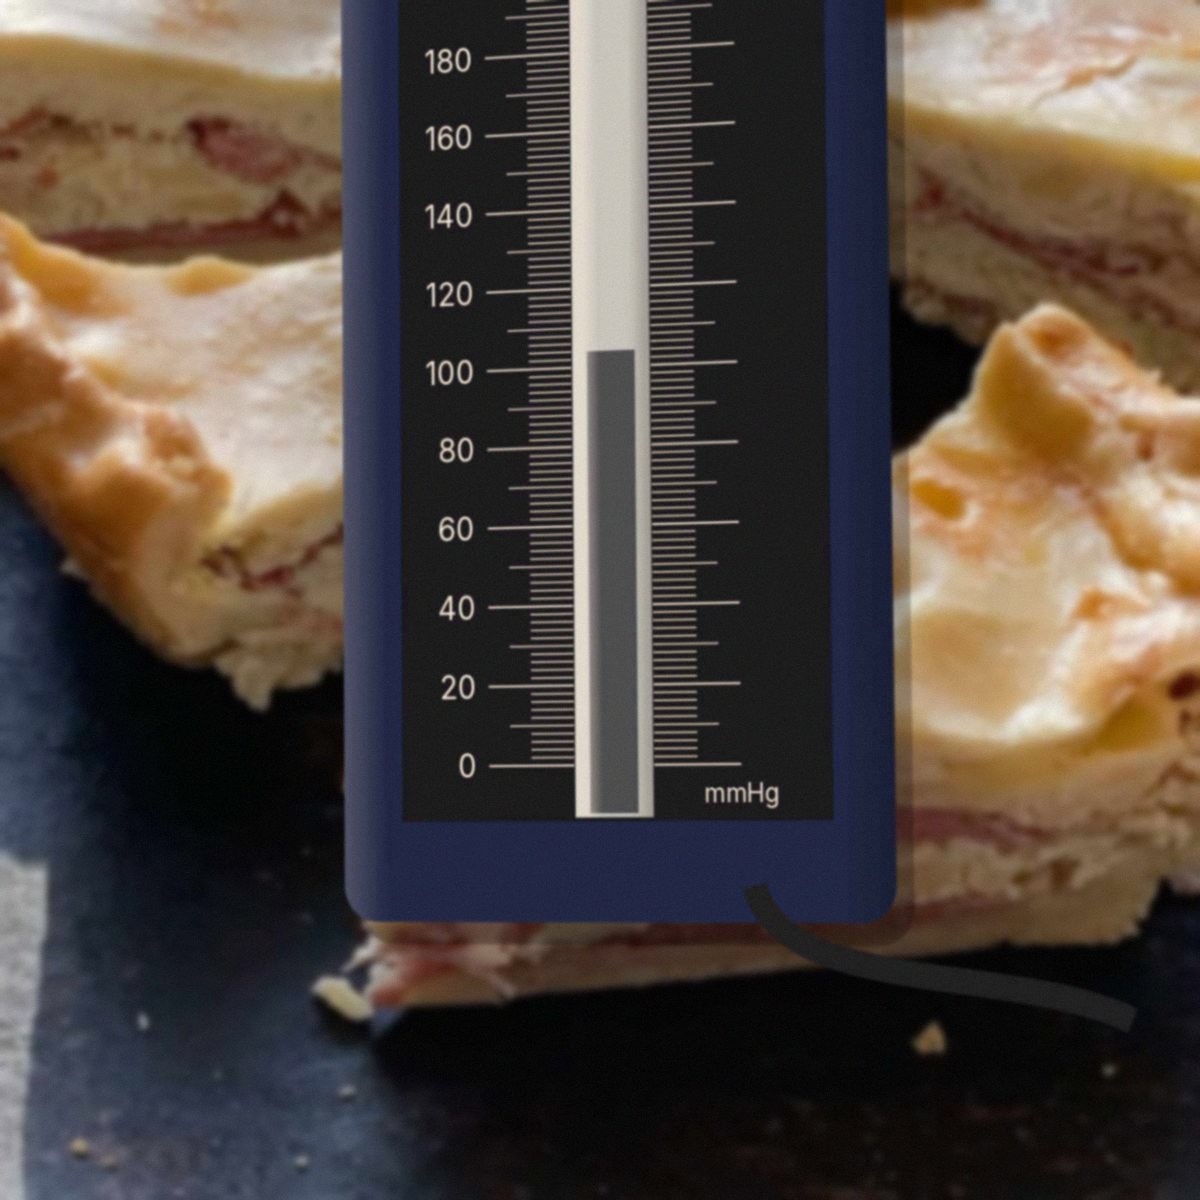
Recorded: 104 mmHg
